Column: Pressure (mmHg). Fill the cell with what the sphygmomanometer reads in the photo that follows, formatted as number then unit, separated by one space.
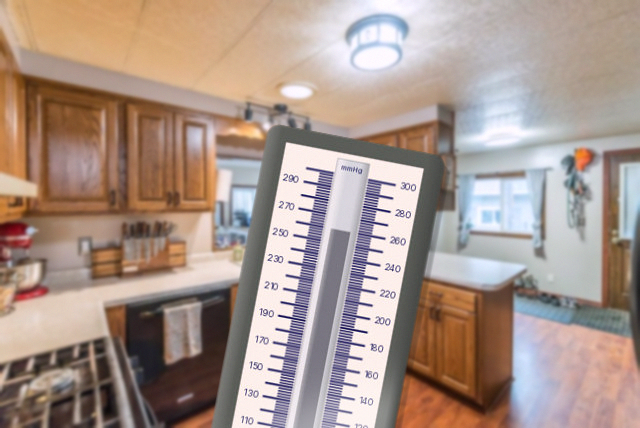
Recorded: 260 mmHg
